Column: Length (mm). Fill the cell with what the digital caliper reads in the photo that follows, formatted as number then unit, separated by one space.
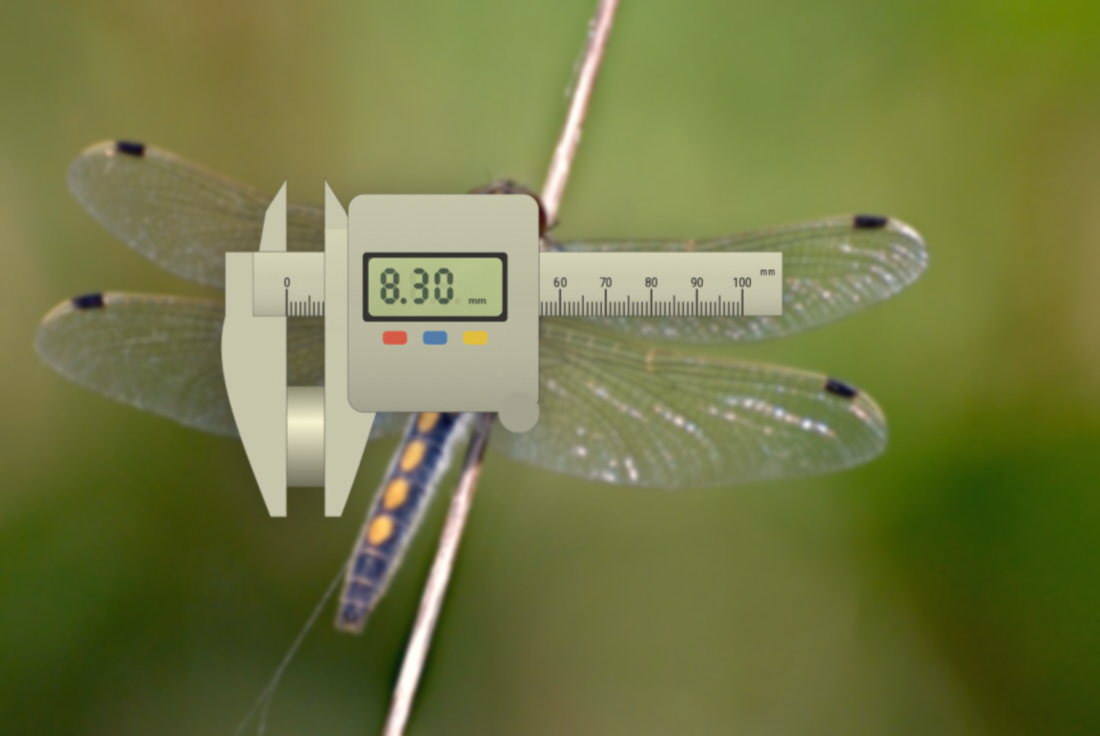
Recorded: 8.30 mm
